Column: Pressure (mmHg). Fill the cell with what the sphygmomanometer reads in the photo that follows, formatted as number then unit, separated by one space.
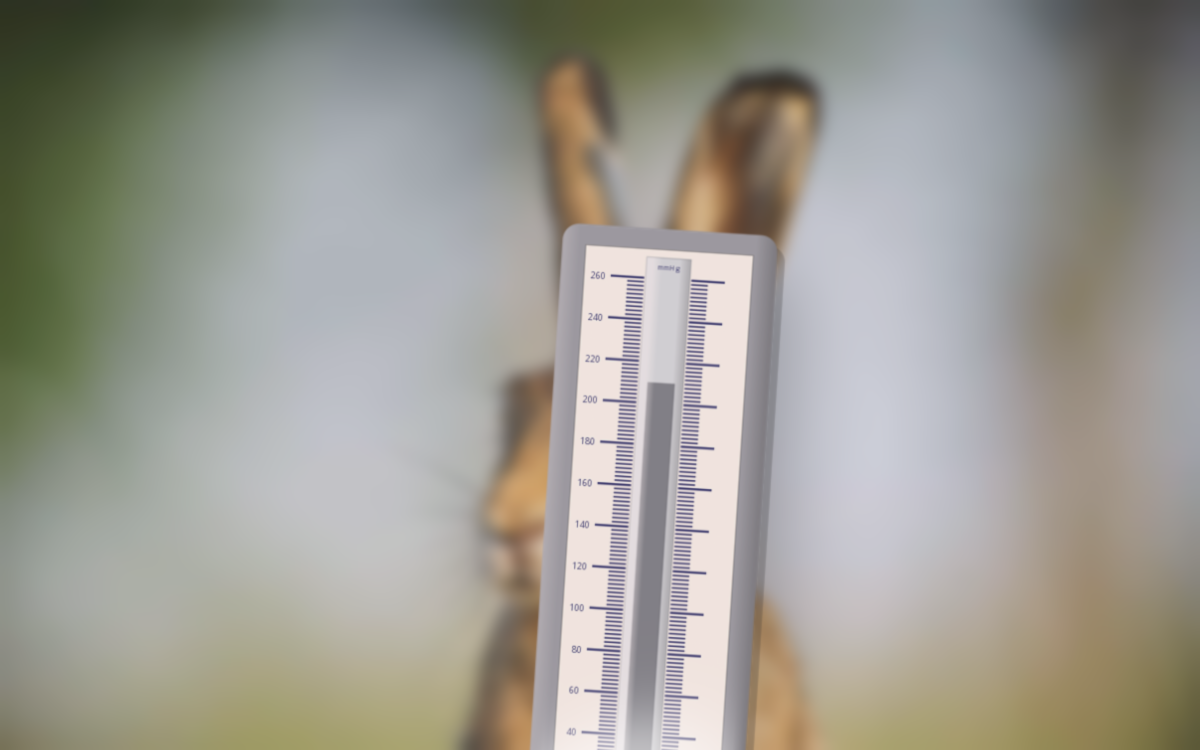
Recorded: 210 mmHg
